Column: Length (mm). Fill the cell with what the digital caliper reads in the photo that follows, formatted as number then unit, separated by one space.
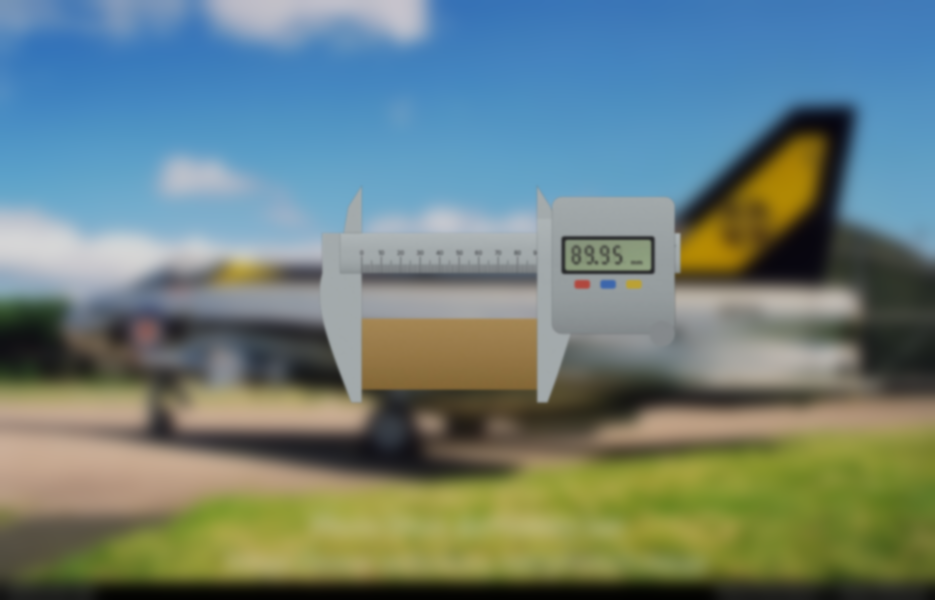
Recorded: 89.95 mm
